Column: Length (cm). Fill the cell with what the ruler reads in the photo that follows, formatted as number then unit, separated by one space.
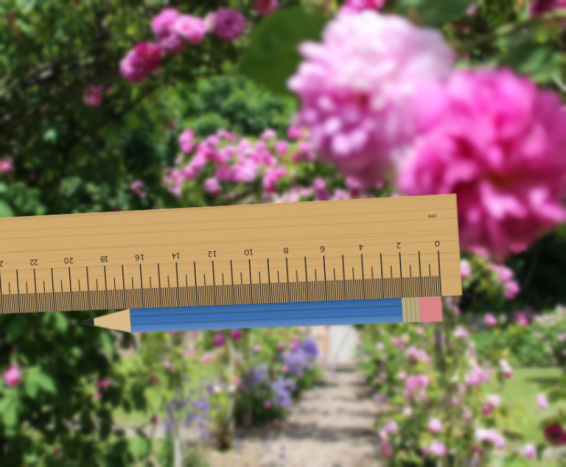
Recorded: 19.5 cm
